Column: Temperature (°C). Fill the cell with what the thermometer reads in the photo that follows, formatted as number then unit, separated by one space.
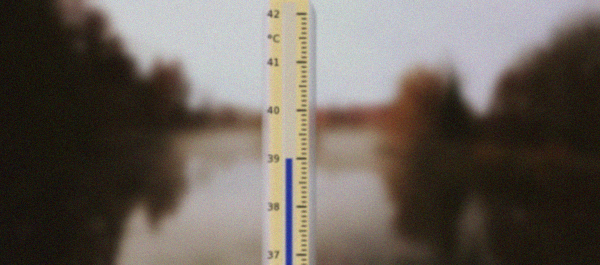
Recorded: 39 °C
